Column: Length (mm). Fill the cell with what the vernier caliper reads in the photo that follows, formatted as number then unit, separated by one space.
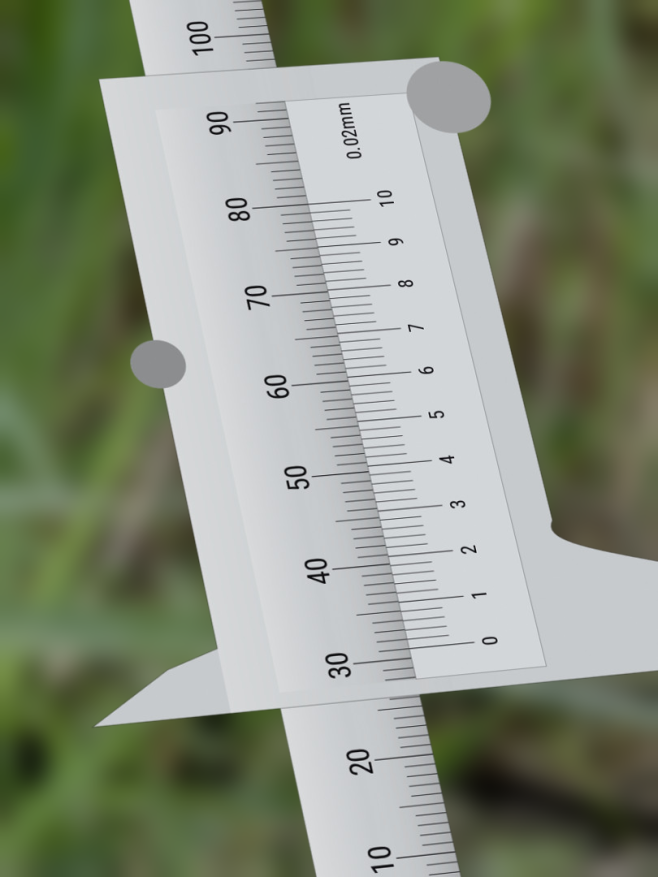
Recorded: 31.0 mm
